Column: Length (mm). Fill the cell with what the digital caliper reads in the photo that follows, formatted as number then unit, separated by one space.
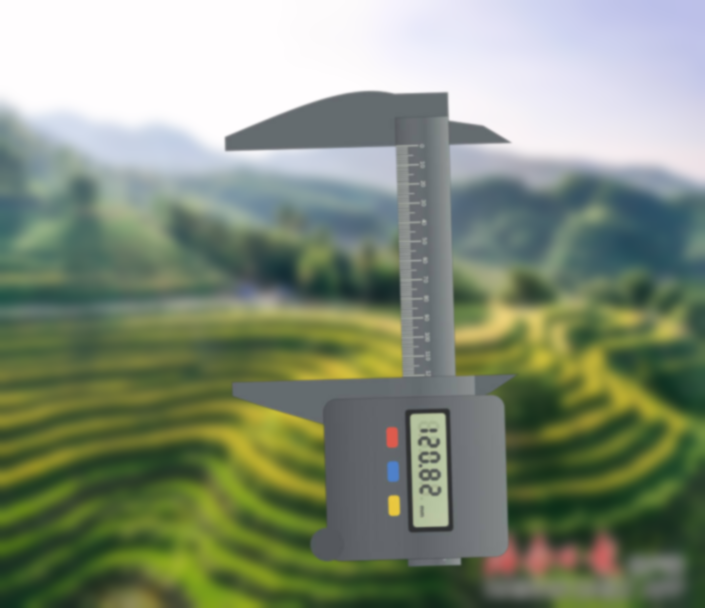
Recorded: 120.82 mm
